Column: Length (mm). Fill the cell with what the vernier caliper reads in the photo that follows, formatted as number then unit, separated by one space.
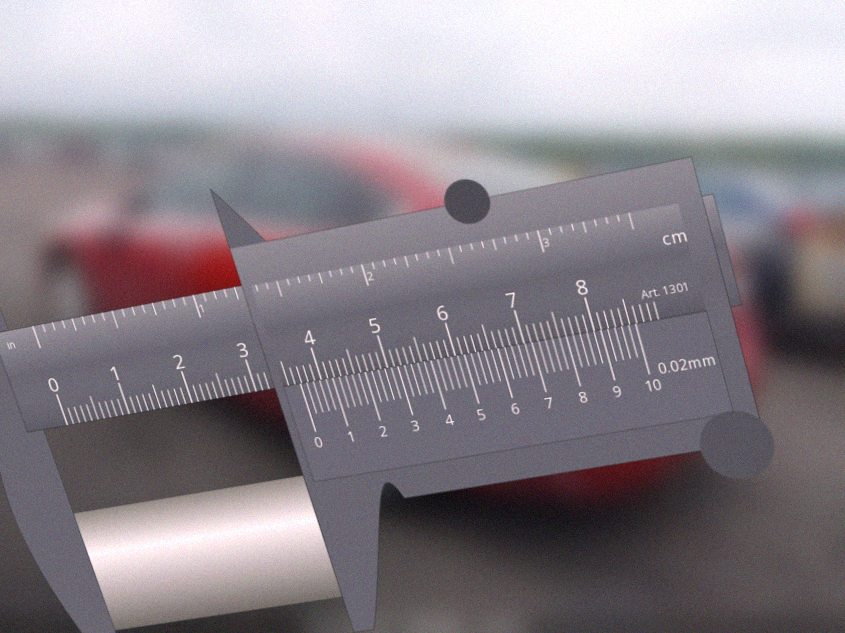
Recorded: 36.8 mm
